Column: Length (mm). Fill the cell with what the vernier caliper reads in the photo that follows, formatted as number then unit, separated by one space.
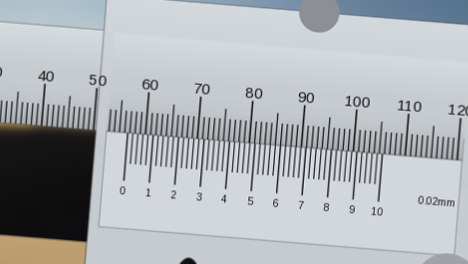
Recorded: 56.6 mm
